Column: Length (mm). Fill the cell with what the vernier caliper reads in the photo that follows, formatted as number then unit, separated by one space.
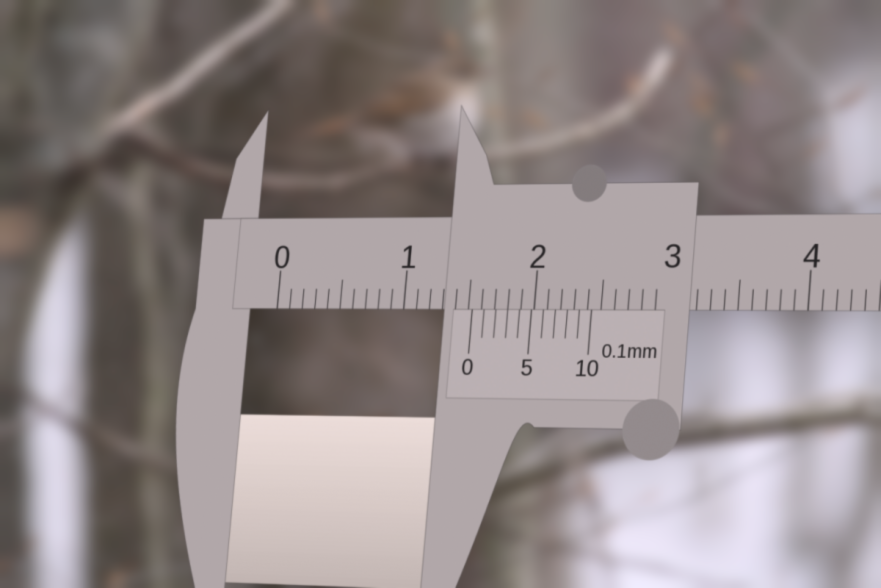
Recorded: 15.3 mm
